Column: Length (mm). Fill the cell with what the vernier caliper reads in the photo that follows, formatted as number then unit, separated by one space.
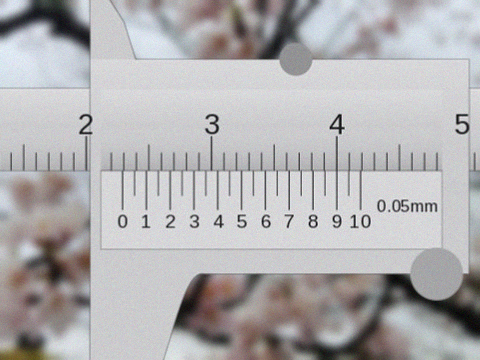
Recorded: 22.9 mm
